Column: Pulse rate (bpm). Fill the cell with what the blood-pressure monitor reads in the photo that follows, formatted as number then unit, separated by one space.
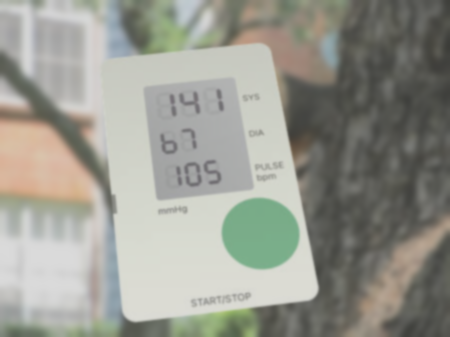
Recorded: 105 bpm
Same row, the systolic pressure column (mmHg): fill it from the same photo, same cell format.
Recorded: 141 mmHg
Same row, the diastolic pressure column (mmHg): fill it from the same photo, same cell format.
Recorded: 67 mmHg
